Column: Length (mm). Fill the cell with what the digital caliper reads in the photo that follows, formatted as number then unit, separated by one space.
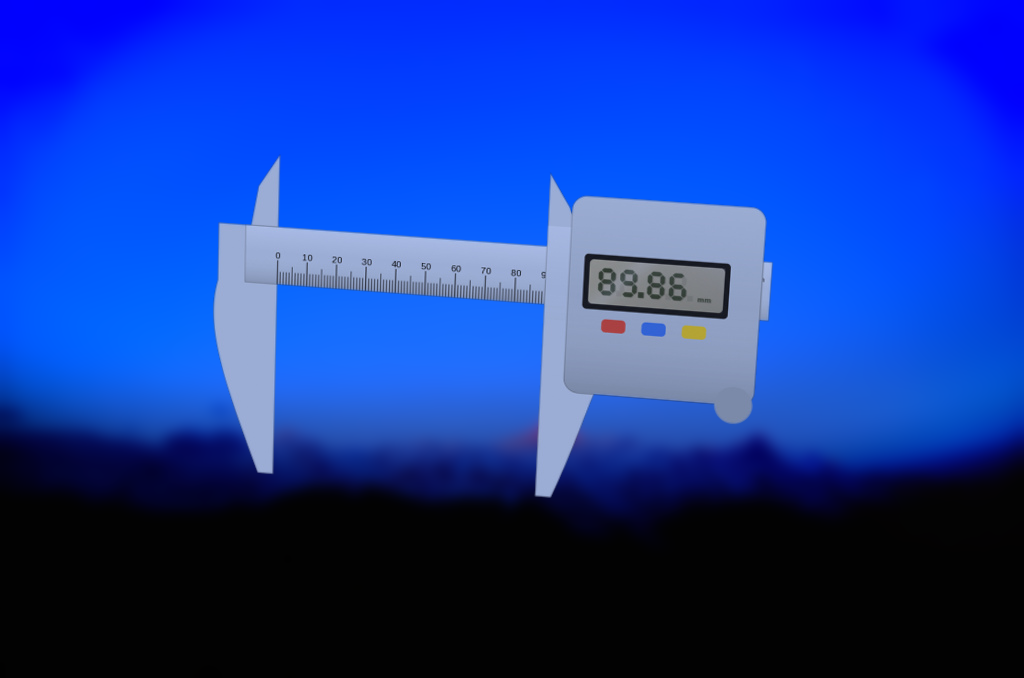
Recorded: 89.86 mm
